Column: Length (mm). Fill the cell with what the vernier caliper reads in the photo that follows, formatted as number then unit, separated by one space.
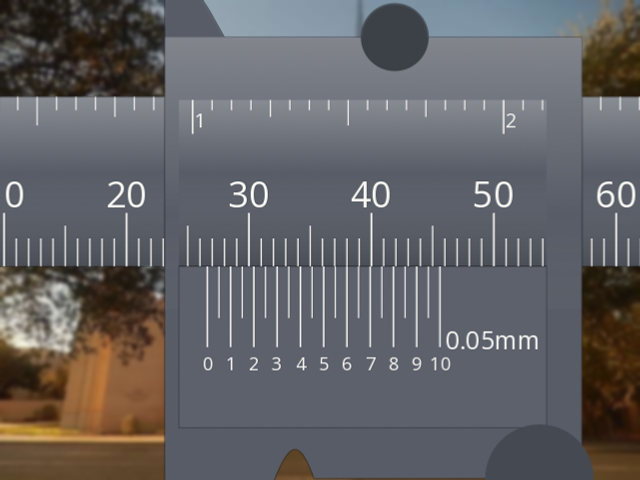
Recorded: 26.6 mm
